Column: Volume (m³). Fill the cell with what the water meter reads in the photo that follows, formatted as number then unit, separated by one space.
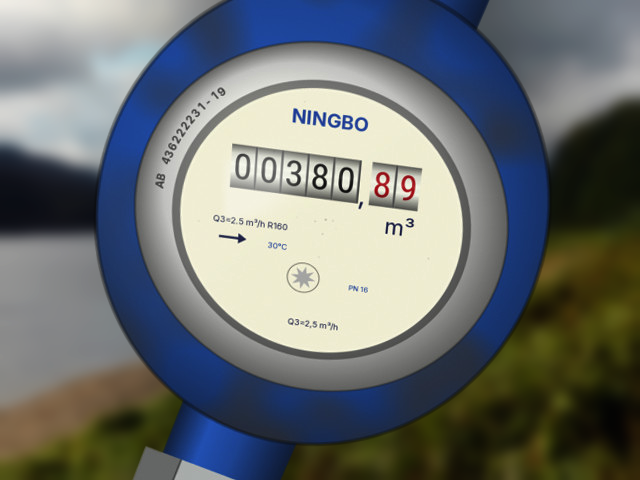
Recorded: 380.89 m³
